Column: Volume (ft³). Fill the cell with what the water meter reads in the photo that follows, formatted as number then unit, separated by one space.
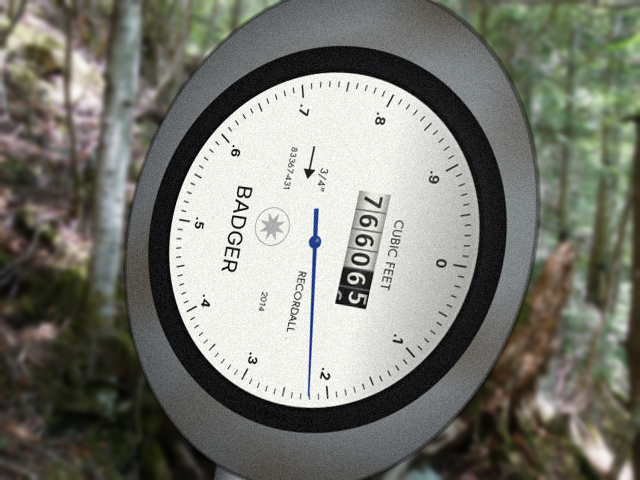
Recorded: 766065.22 ft³
